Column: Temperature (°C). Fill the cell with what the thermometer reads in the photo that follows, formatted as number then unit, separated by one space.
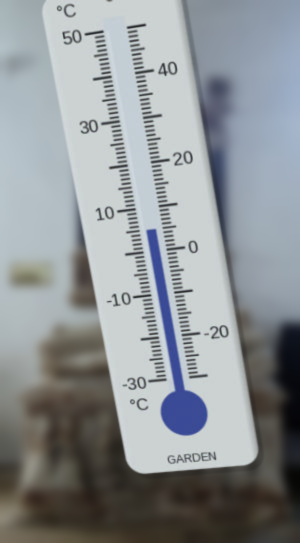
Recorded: 5 °C
